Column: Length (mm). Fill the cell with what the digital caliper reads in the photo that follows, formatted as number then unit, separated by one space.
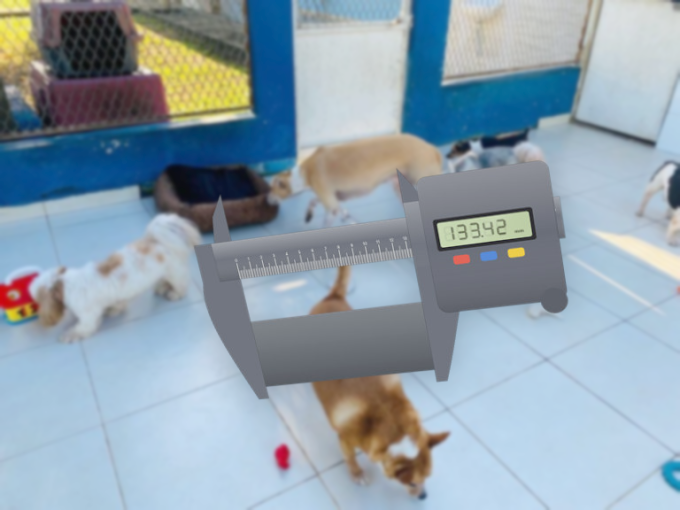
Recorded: 133.42 mm
